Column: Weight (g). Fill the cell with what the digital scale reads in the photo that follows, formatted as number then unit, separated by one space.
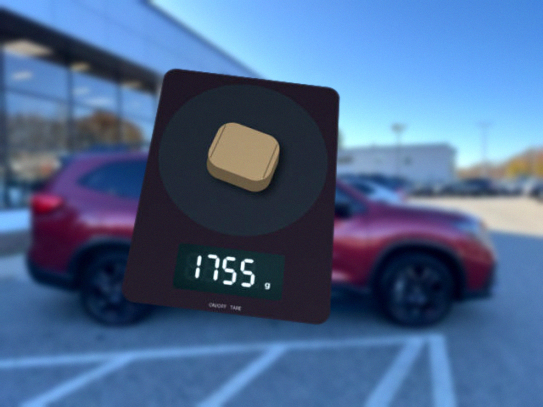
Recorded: 1755 g
